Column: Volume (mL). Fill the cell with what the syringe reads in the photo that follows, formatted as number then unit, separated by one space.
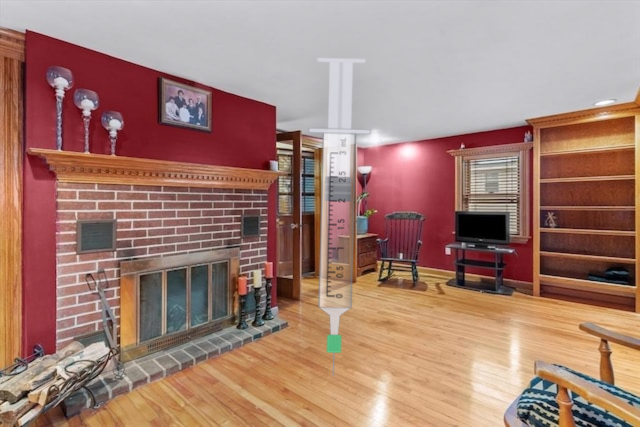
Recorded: 2 mL
